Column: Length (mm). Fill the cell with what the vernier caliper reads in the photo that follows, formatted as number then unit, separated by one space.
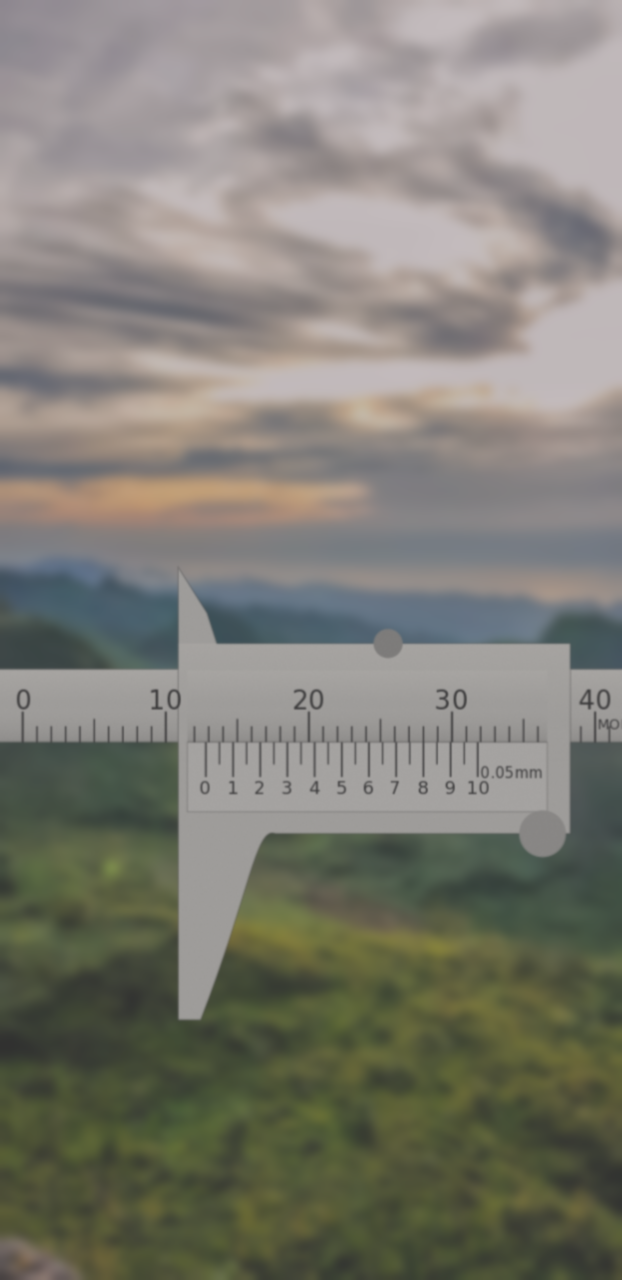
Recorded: 12.8 mm
